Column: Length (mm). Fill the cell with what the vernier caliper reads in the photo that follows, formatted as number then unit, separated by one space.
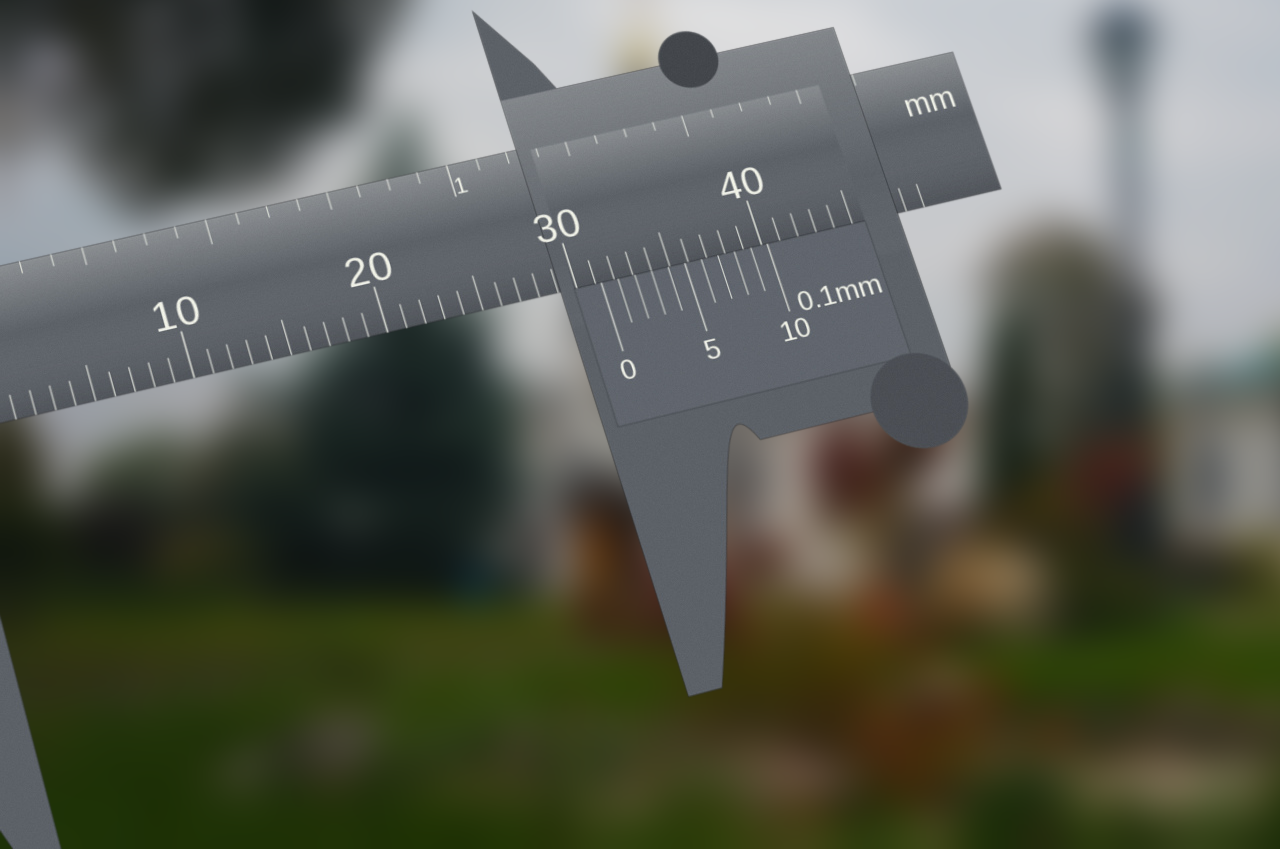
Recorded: 31.3 mm
